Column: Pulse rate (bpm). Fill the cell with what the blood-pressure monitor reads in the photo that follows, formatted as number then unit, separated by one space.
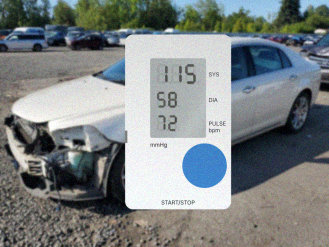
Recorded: 72 bpm
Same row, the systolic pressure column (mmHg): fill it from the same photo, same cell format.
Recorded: 115 mmHg
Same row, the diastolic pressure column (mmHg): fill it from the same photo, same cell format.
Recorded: 58 mmHg
